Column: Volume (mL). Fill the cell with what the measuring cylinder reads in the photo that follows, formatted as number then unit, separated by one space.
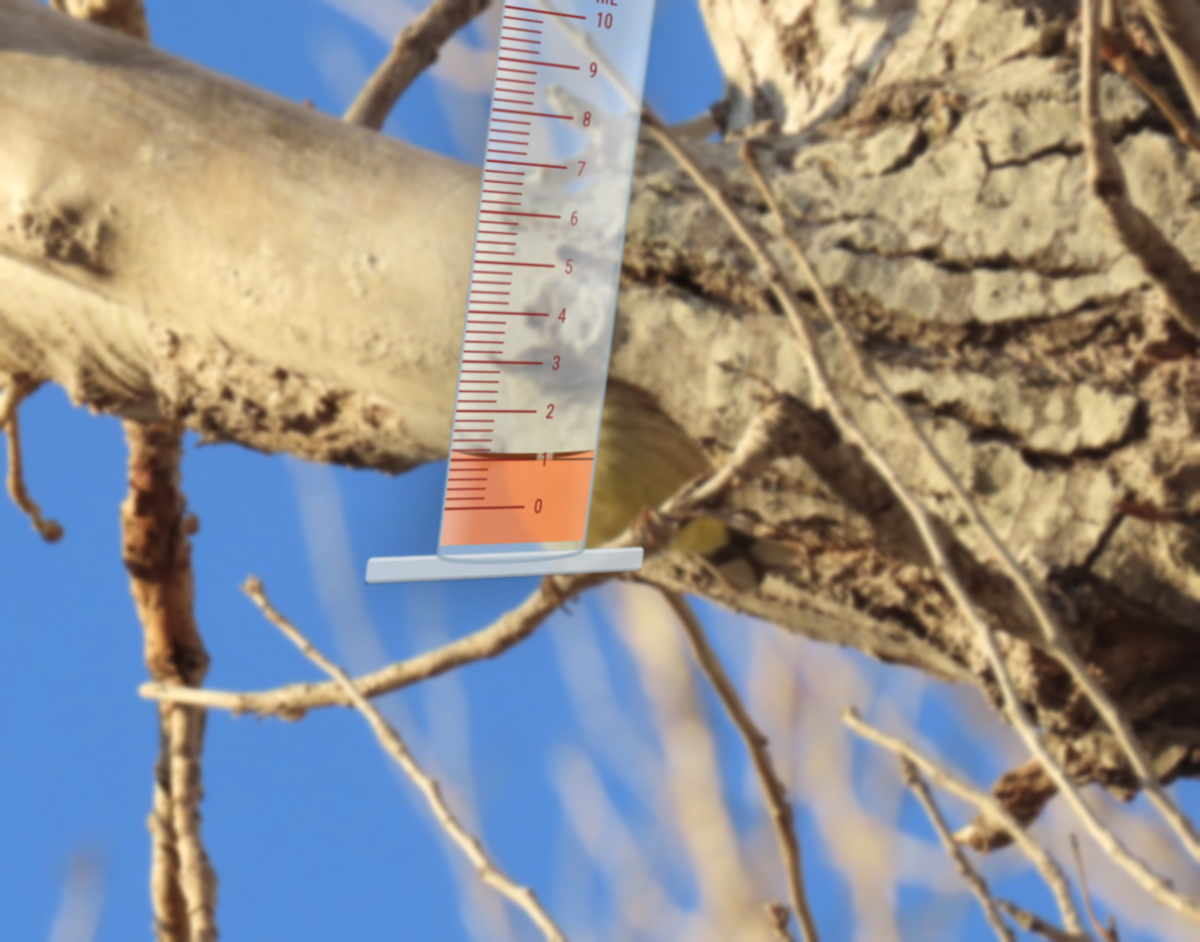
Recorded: 1 mL
